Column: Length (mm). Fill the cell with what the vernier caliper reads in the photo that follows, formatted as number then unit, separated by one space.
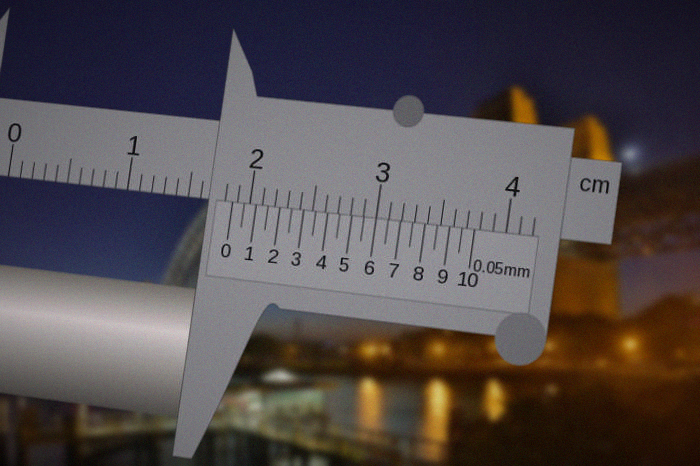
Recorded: 18.6 mm
